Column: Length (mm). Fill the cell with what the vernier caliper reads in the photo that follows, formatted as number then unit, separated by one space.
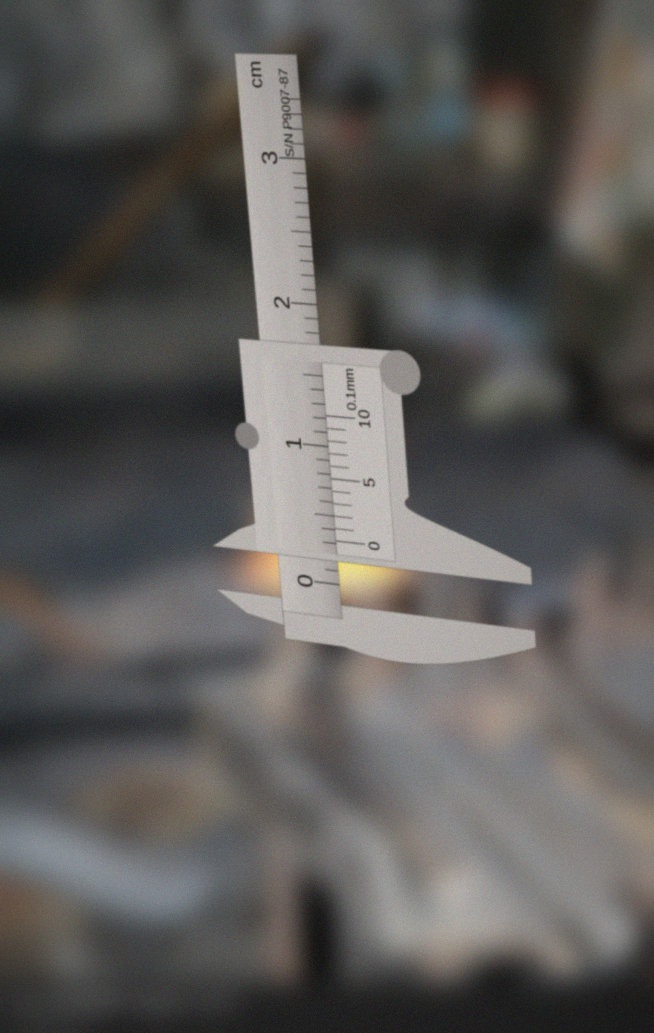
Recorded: 3.2 mm
